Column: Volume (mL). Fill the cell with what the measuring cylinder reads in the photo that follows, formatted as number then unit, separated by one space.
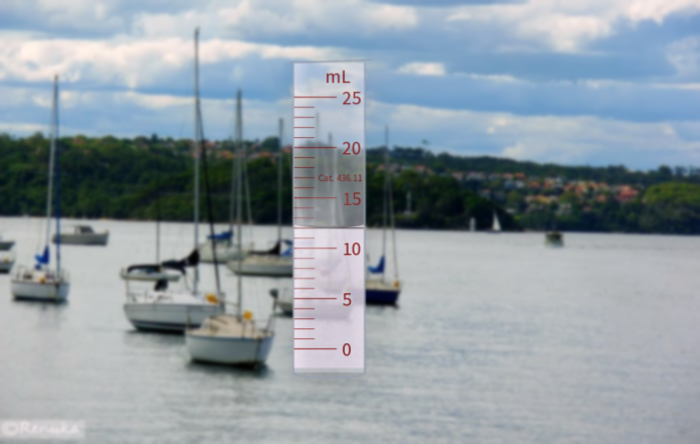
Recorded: 12 mL
